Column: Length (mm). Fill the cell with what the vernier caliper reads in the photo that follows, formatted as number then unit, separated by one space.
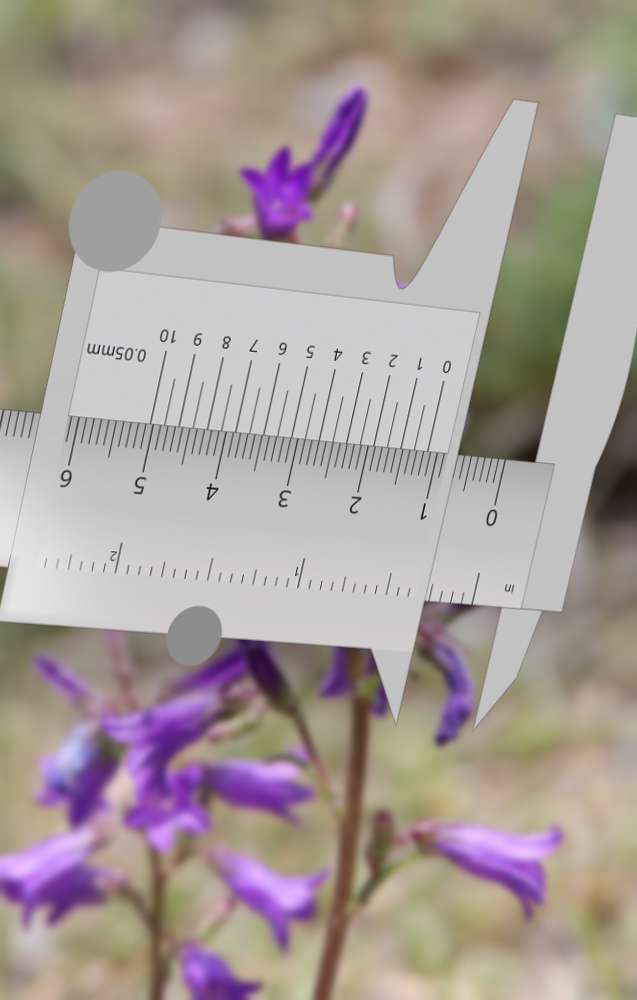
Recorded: 11.4 mm
